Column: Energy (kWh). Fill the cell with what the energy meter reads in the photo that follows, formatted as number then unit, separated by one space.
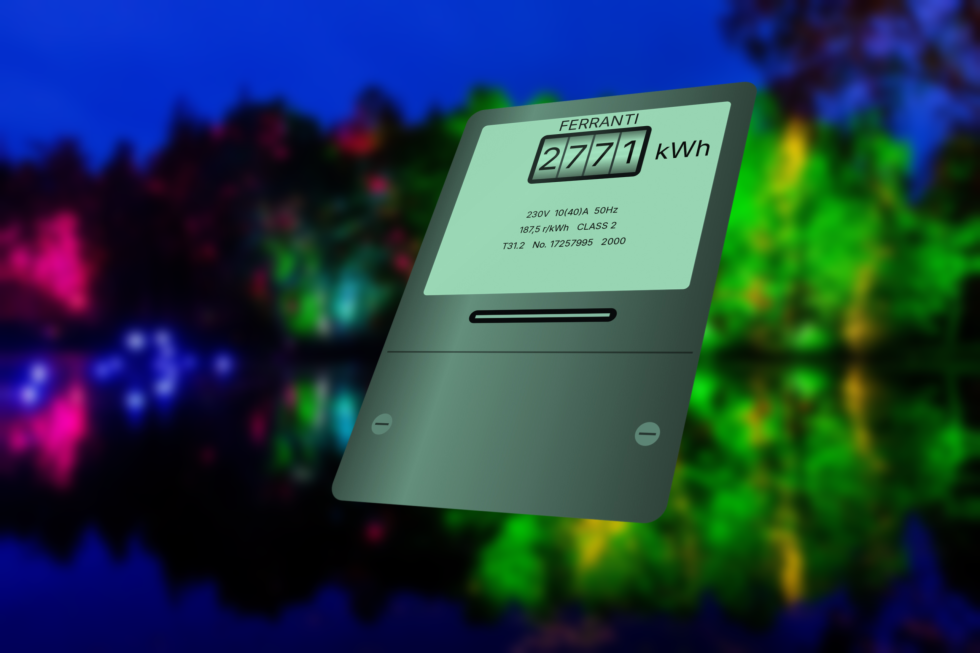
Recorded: 2771 kWh
